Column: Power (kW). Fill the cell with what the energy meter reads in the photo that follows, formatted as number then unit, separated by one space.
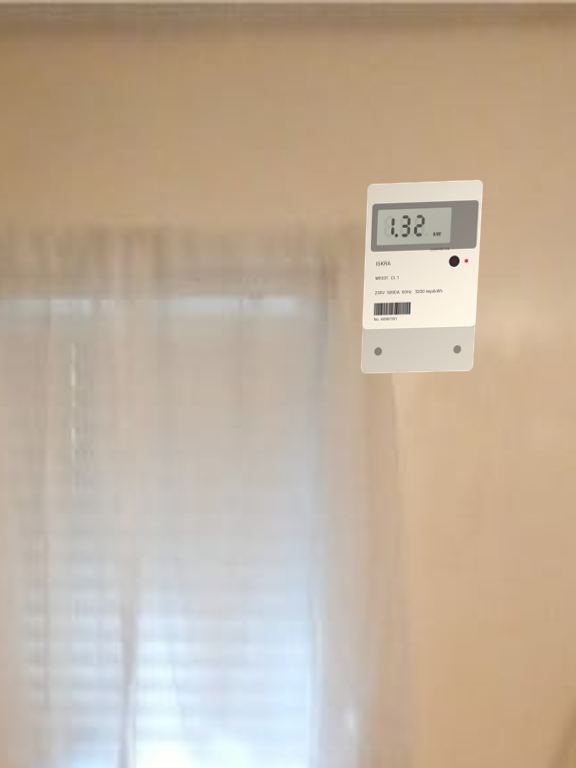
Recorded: 1.32 kW
